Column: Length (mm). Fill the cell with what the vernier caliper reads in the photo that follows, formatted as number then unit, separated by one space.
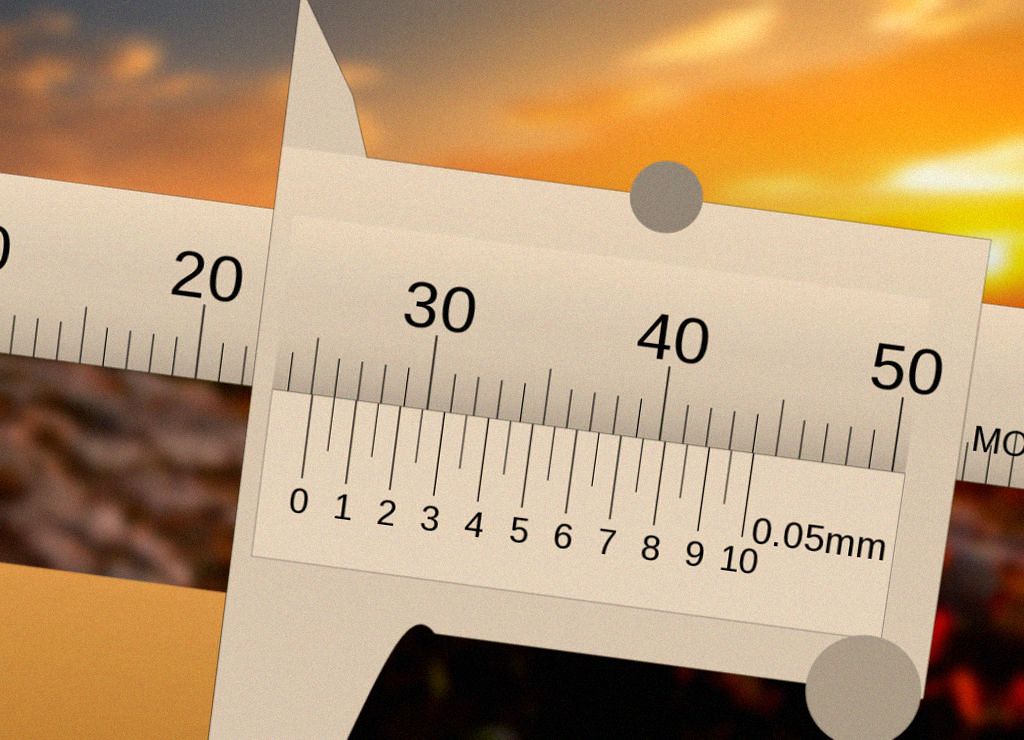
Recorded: 25.05 mm
